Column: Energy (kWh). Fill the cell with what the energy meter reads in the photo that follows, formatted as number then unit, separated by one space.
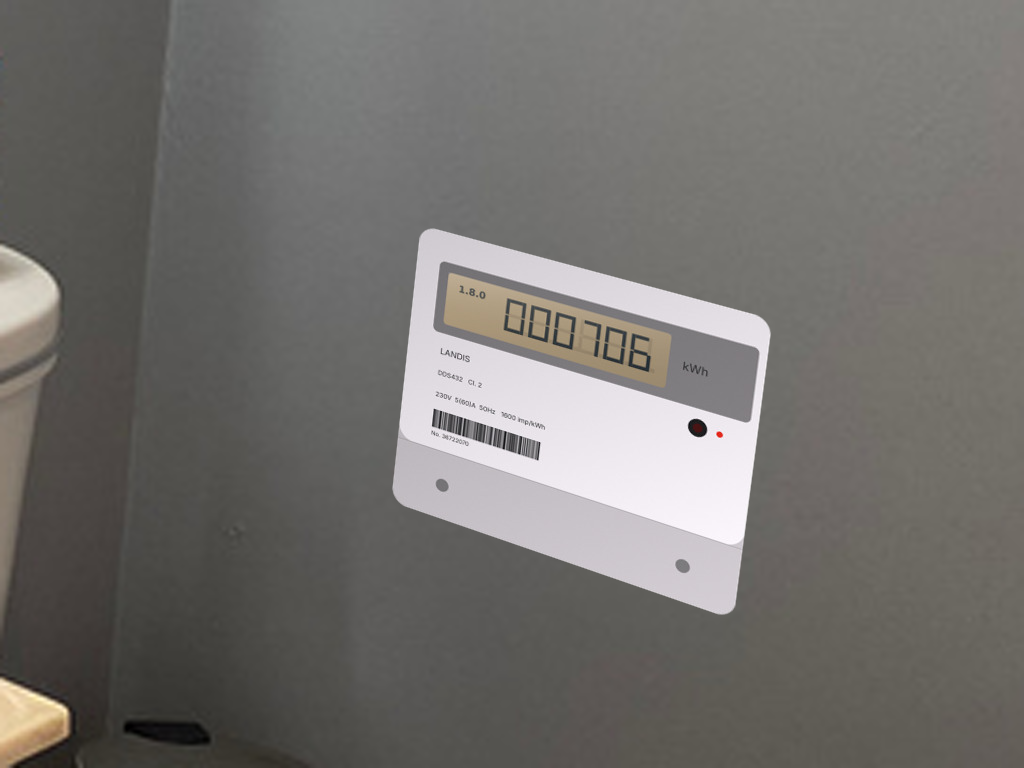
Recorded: 706 kWh
